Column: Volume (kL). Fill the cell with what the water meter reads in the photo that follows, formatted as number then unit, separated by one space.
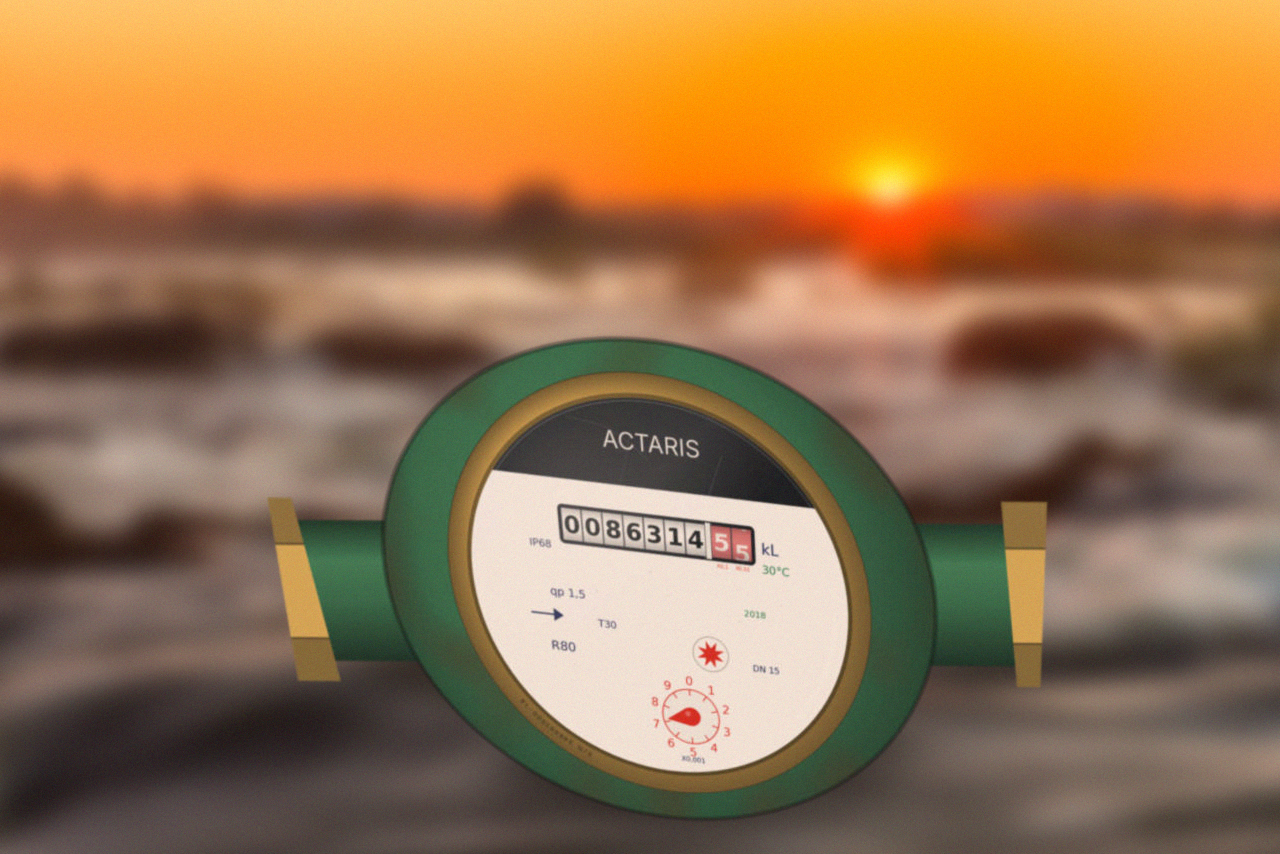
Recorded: 86314.547 kL
